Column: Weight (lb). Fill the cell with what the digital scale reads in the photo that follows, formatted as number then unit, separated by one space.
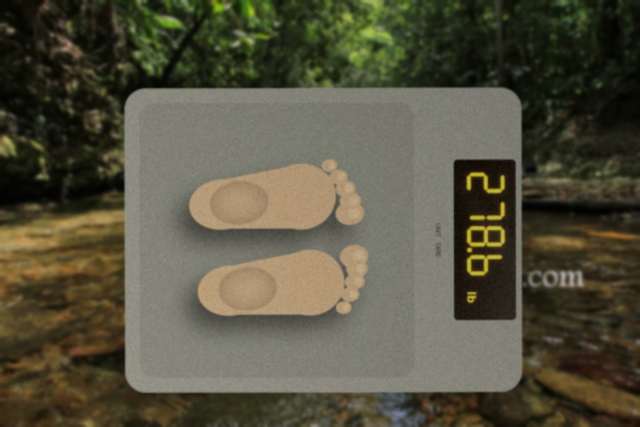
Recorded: 278.6 lb
